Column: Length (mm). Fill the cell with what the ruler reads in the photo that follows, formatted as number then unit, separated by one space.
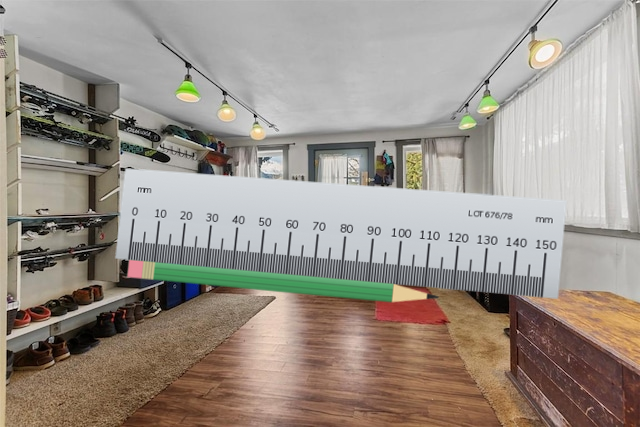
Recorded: 115 mm
